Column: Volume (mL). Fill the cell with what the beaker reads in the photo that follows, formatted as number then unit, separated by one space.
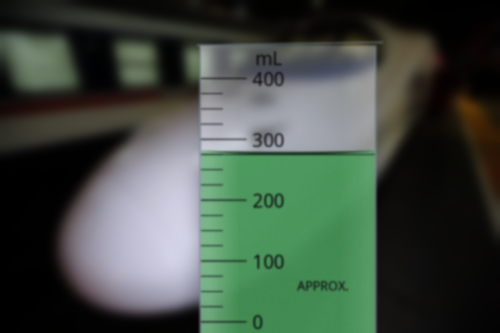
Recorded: 275 mL
